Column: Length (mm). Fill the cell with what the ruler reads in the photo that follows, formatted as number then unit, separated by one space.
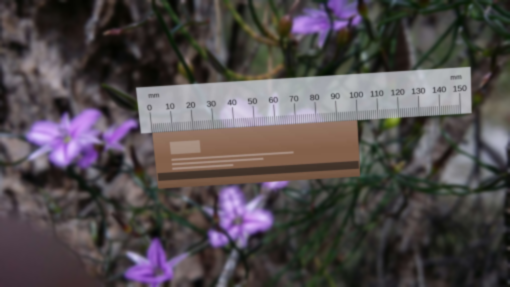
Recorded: 100 mm
